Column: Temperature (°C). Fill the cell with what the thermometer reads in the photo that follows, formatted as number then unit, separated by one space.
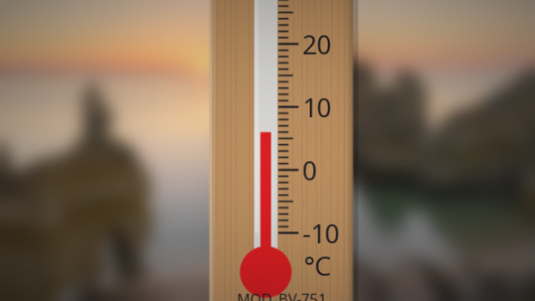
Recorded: 6 °C
